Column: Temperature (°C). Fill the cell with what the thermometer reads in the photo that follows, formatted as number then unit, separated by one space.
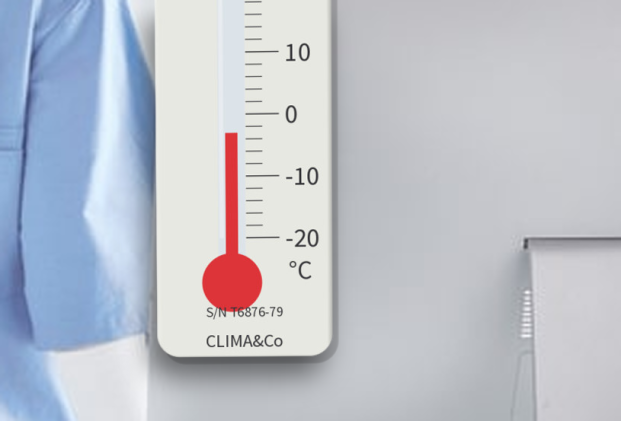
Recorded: -3 °C
